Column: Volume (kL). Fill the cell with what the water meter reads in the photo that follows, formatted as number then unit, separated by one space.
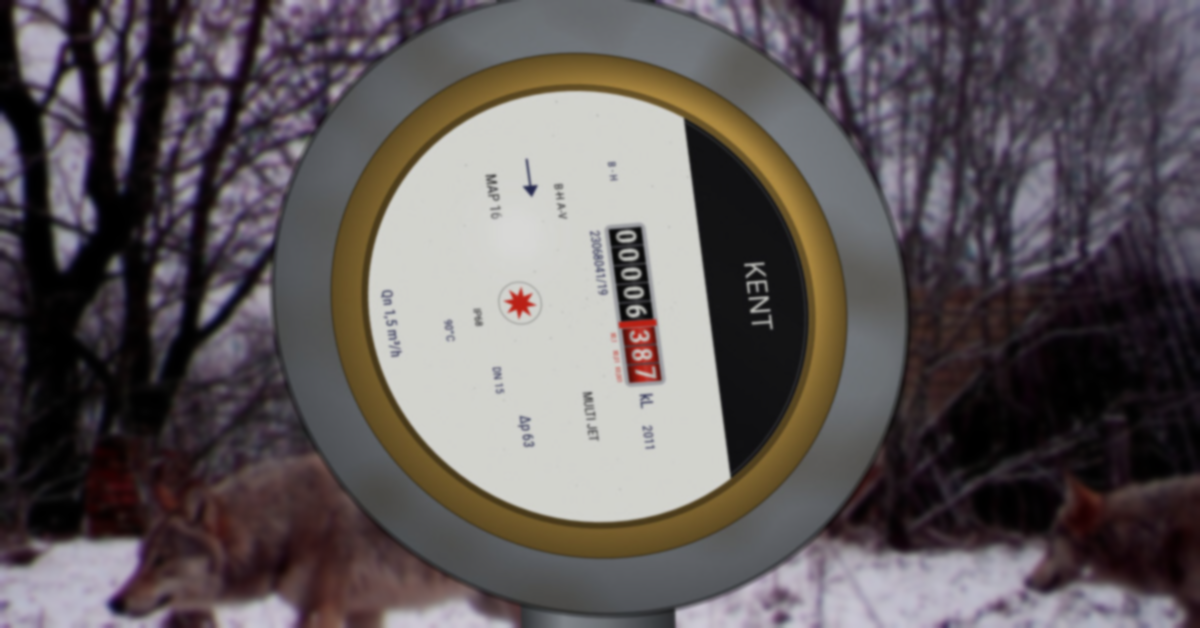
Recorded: 6.387 kL
